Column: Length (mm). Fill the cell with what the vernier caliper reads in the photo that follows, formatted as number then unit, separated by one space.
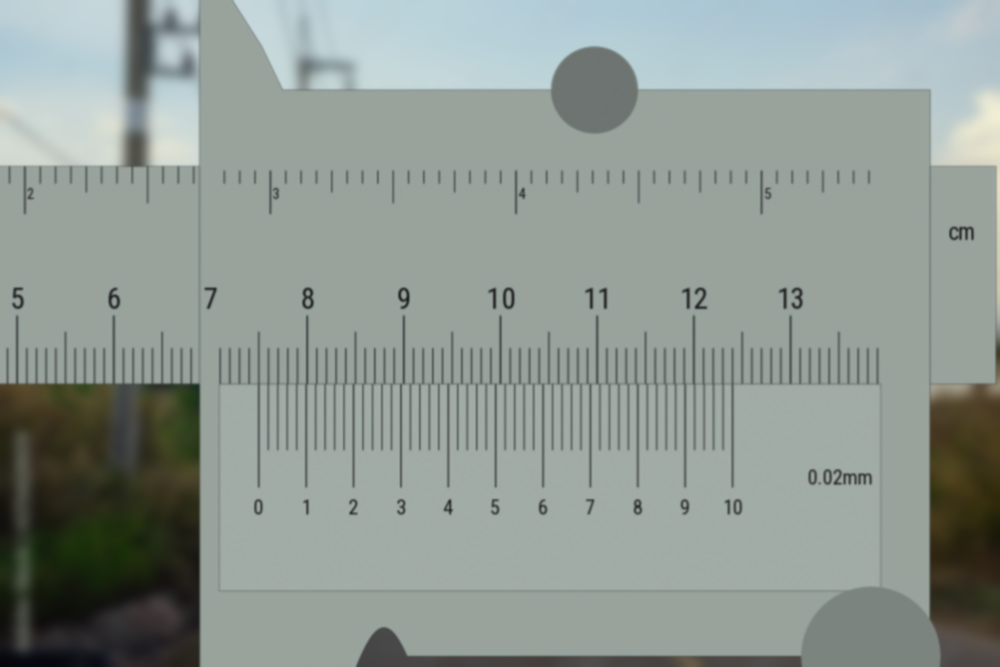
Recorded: 75.0 mm
